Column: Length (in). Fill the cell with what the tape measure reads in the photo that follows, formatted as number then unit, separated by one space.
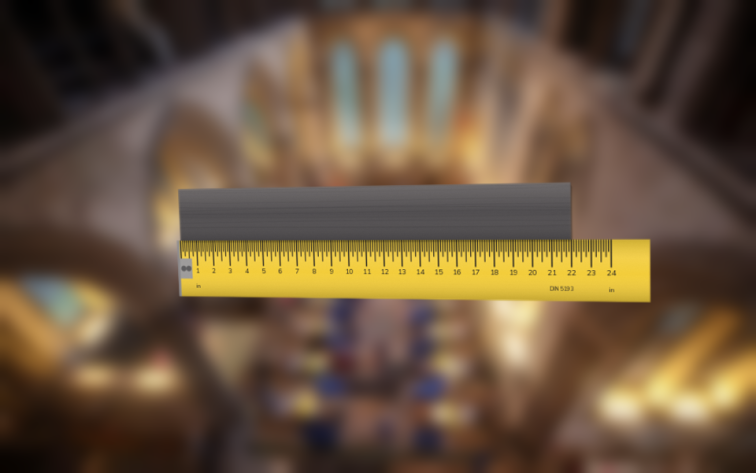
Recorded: 22 in
